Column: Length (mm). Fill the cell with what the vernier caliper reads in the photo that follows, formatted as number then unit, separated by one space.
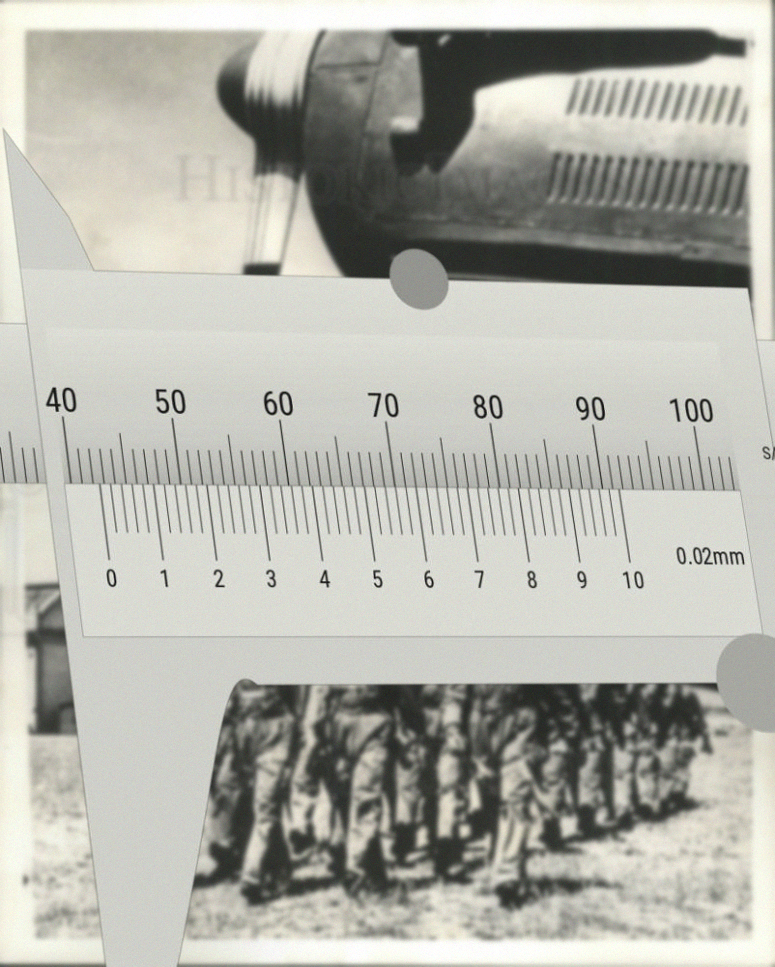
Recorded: 42.6 mm
